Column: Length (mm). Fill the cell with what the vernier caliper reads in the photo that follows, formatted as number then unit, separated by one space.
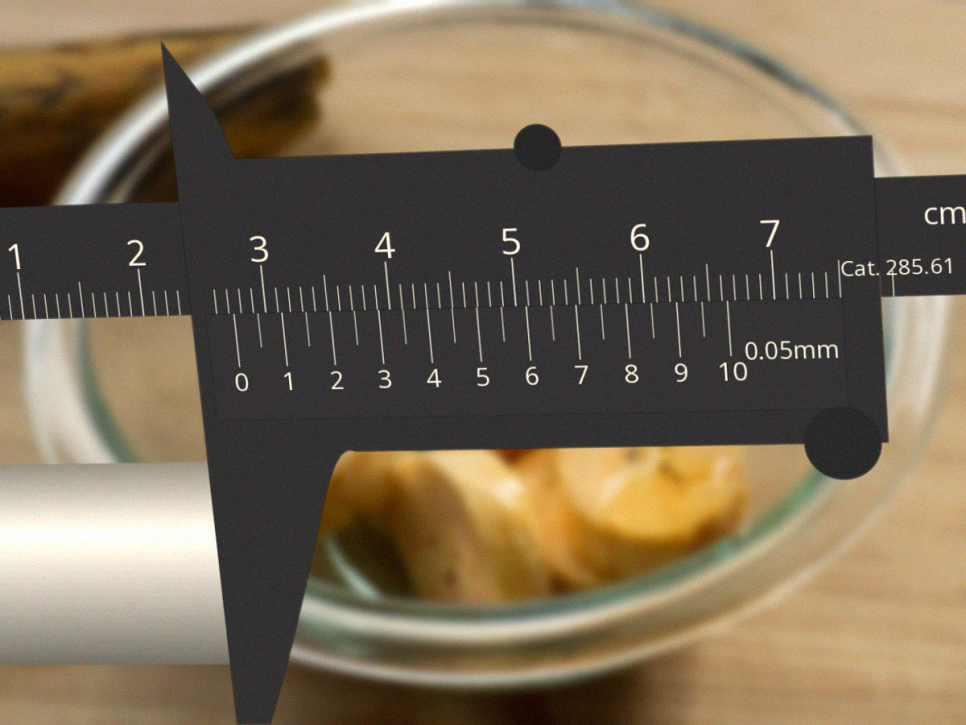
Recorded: 27.4 mm
